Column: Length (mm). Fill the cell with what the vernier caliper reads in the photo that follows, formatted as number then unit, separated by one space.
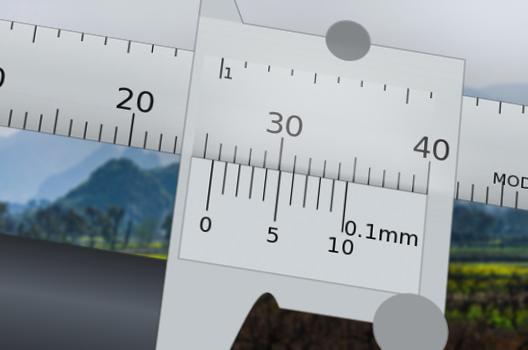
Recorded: 25.6 mm
